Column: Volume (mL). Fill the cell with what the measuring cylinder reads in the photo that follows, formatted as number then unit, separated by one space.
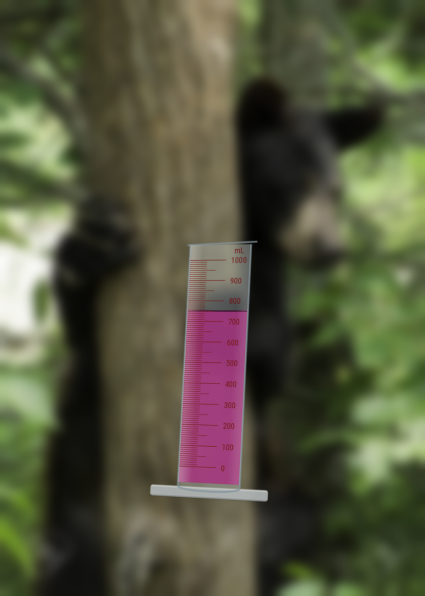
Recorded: 750 mL
